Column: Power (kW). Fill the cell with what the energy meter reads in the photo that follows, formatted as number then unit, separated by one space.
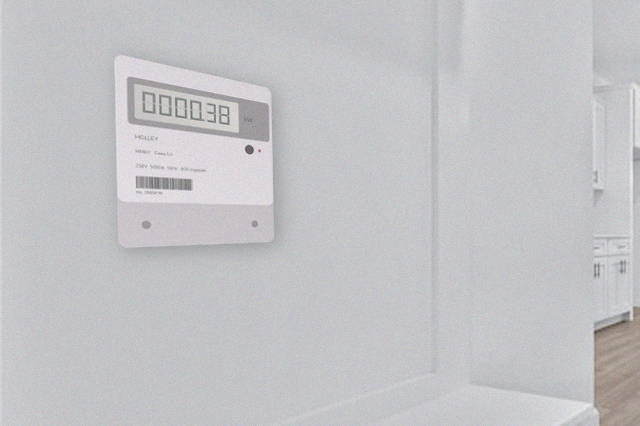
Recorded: 0.38 kW
